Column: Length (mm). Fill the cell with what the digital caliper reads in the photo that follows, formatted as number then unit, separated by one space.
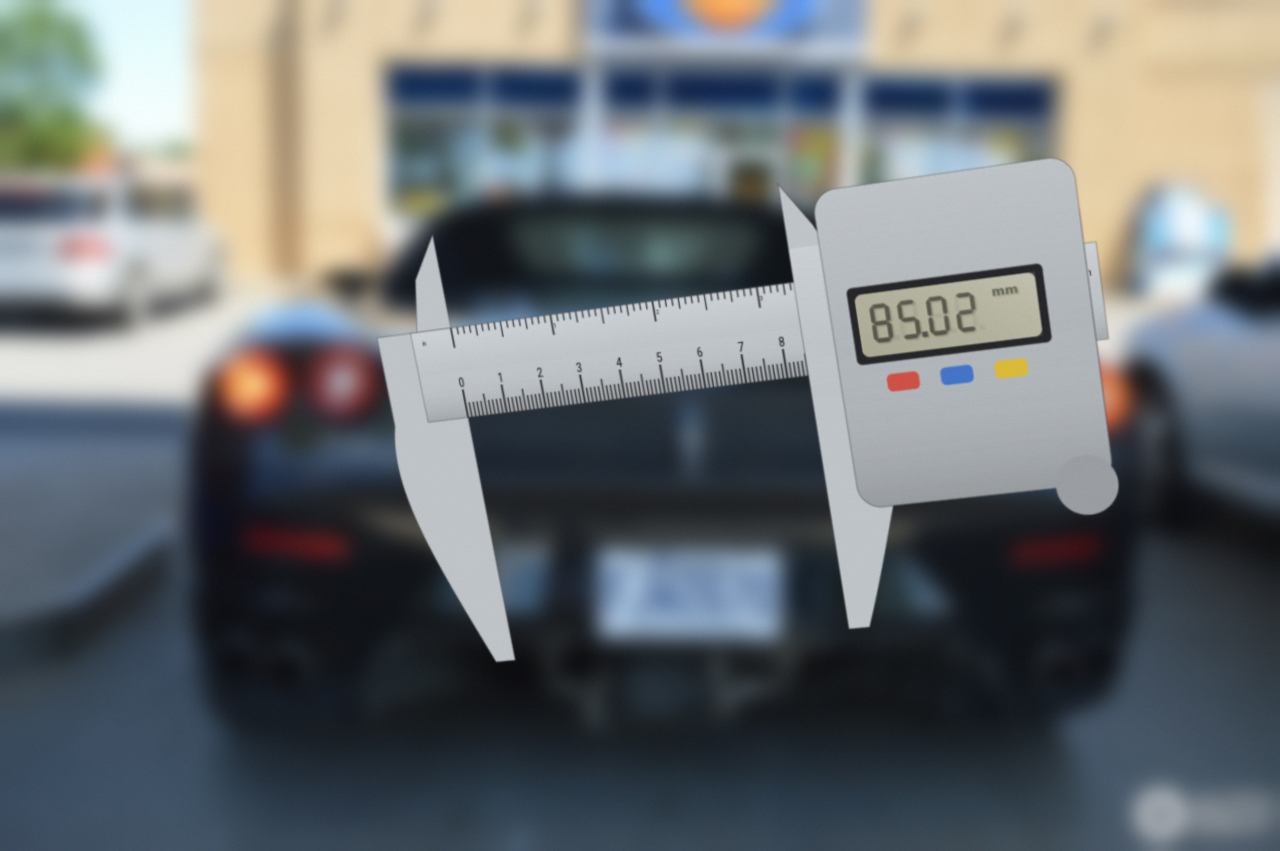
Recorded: 85.02 mm
